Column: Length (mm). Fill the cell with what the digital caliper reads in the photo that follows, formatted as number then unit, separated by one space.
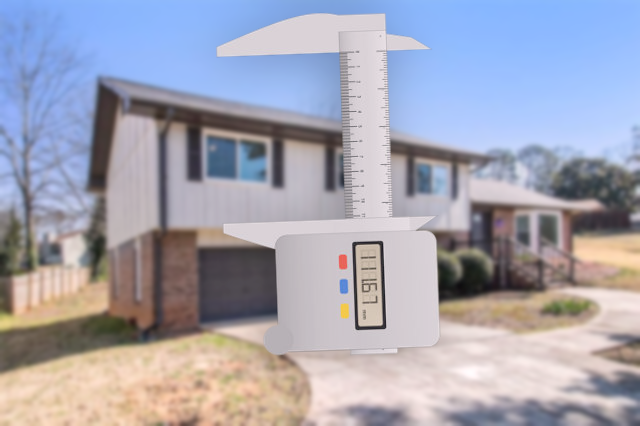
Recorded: 111.67 mm
